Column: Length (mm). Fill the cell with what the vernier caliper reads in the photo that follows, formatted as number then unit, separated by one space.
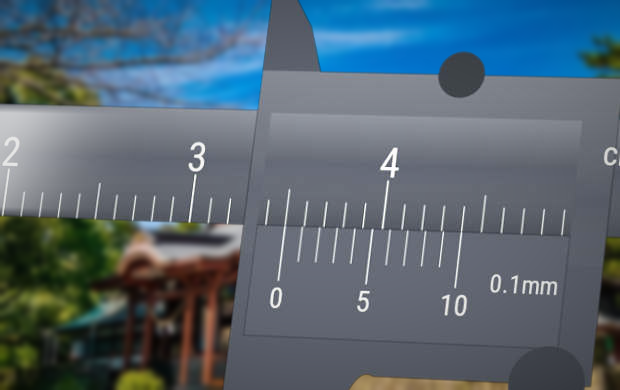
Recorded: 35.0 mm
